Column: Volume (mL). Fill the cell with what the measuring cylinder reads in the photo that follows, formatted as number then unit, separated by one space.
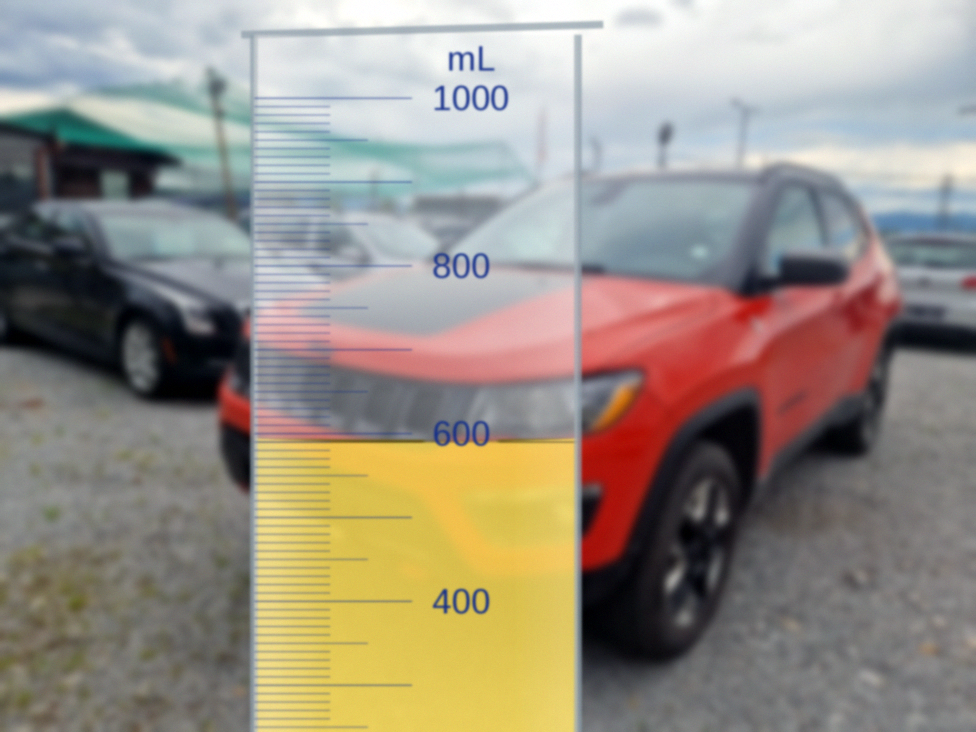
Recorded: 590 mL
